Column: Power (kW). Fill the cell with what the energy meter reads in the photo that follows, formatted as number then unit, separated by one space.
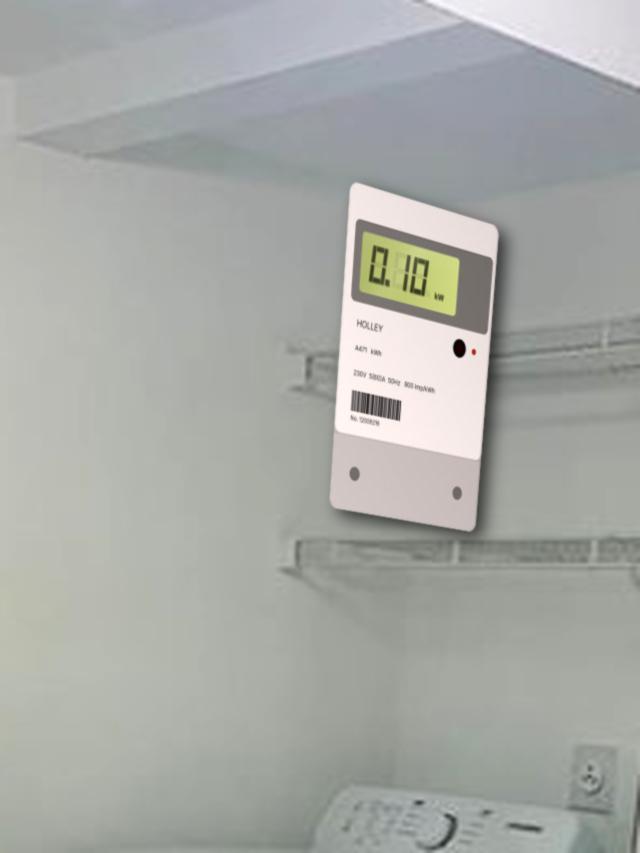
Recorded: 0.10 kW
